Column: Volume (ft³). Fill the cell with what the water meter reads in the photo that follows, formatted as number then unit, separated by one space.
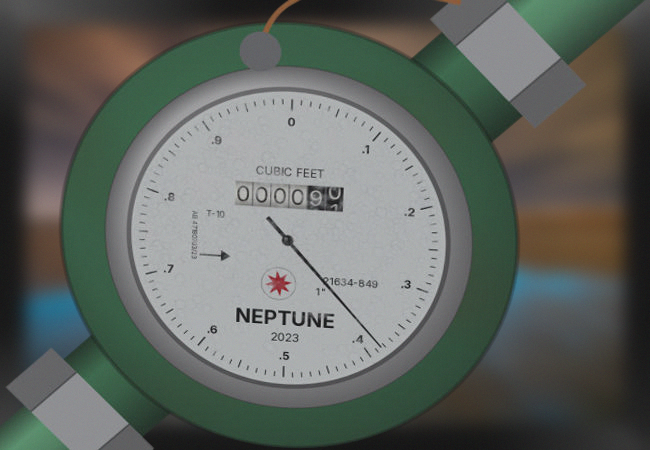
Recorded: 90.38 ft³
